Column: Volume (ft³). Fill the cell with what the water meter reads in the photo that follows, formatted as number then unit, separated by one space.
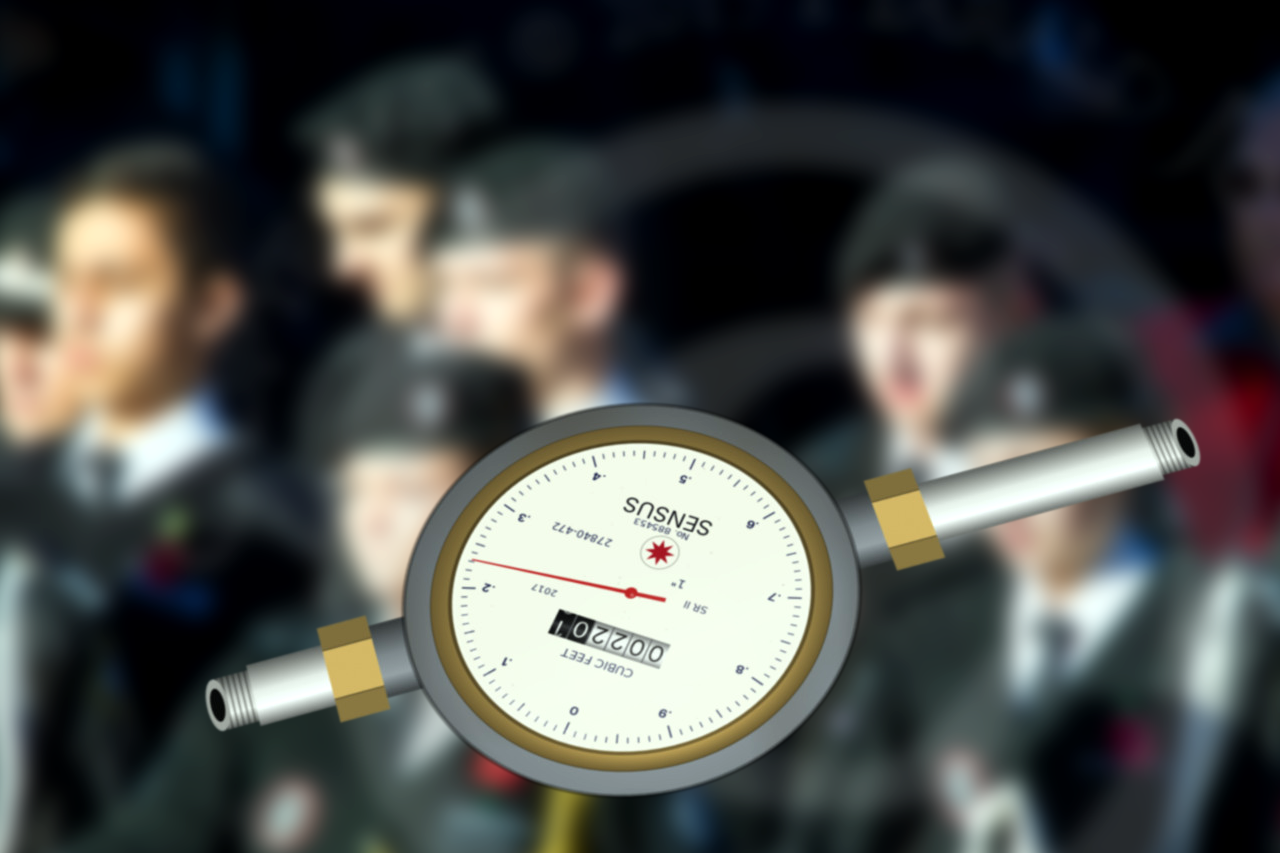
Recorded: 2201.23 ft³
